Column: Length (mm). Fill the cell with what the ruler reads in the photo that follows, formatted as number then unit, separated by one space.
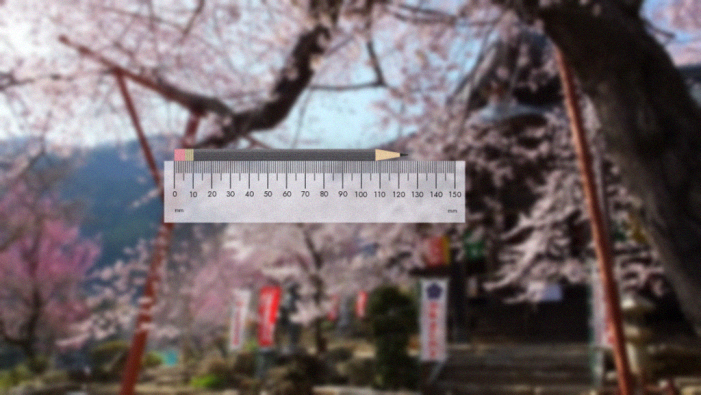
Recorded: 125 mm
